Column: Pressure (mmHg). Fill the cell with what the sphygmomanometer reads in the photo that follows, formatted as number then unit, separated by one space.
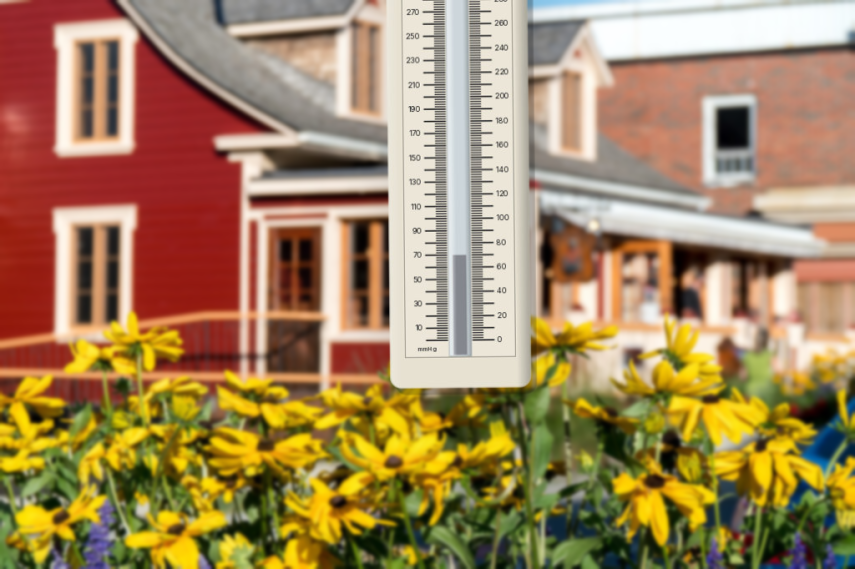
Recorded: 70 mmHg
